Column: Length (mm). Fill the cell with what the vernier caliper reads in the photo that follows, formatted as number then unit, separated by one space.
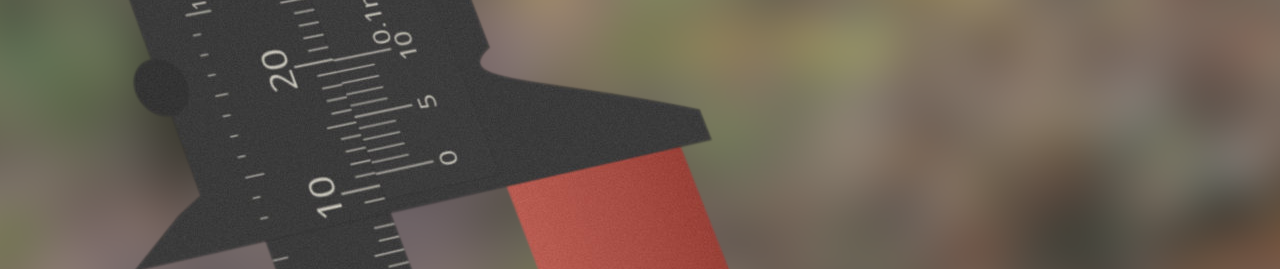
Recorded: 10.9 mm
